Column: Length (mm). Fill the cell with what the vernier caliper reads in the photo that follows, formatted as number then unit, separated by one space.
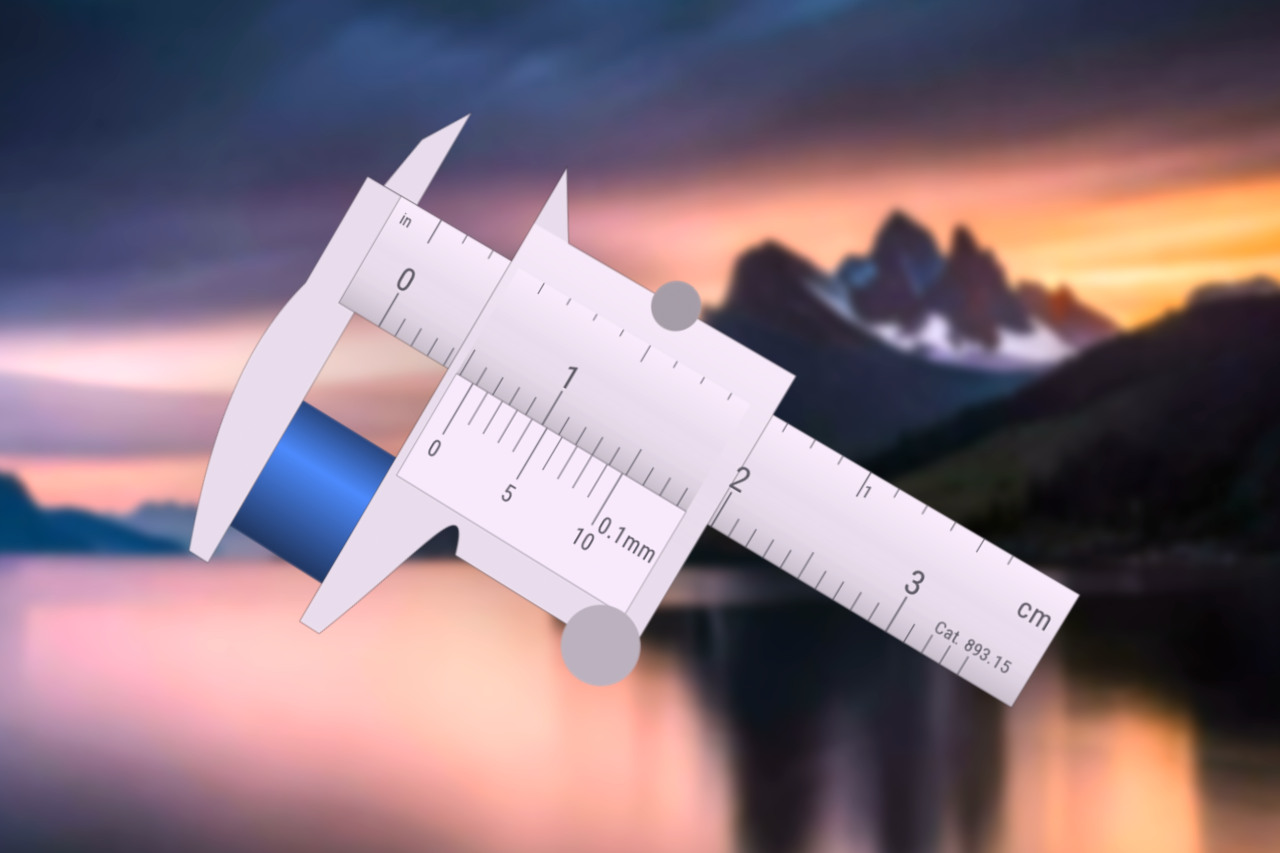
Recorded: 5.8 mm
